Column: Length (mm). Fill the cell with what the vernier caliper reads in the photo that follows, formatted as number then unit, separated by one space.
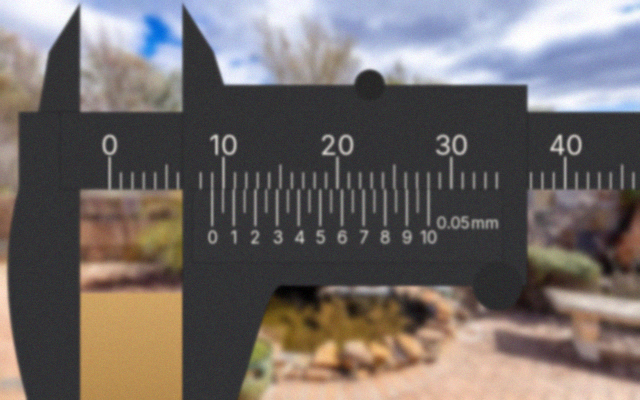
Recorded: 9.0 mm
